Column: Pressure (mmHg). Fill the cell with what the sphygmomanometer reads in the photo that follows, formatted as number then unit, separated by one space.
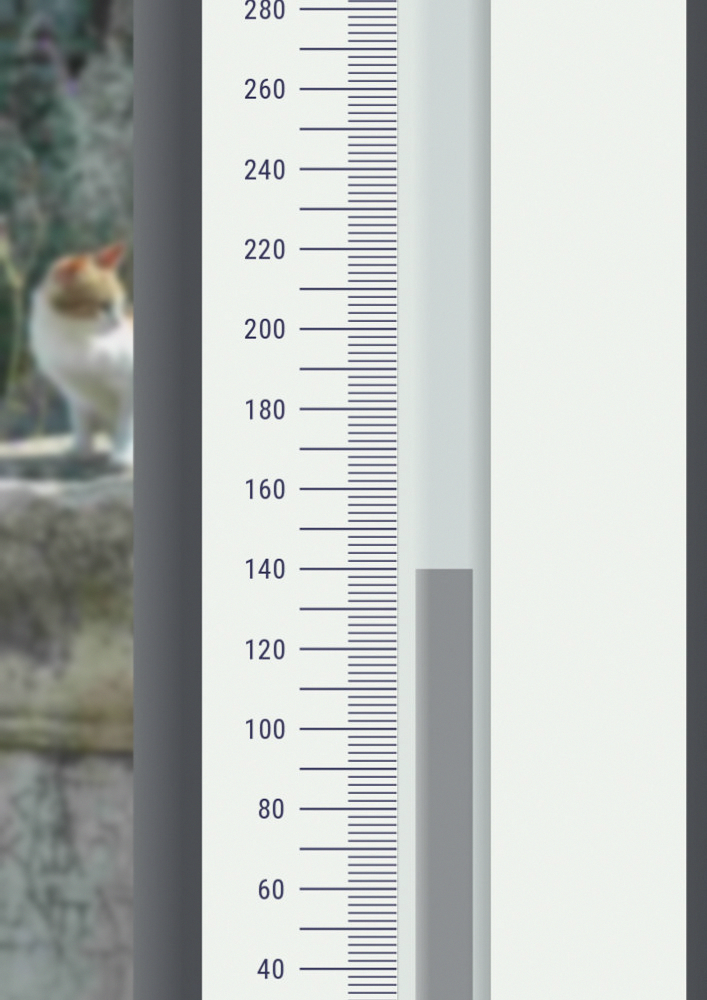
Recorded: 140 mmHg
